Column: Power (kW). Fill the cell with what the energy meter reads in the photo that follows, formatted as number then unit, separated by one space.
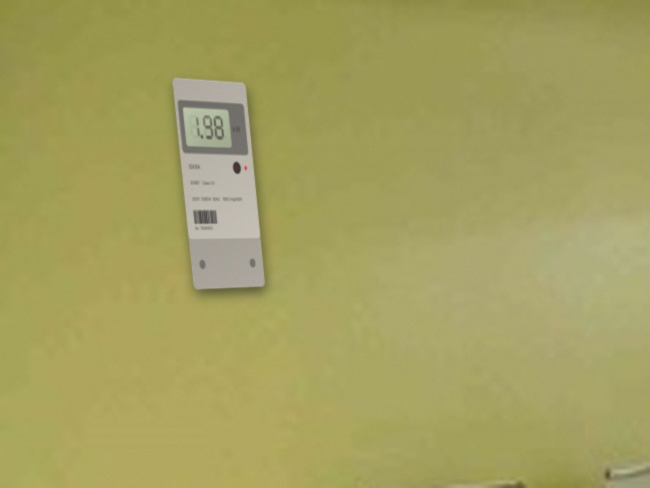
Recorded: 1.98 kW
